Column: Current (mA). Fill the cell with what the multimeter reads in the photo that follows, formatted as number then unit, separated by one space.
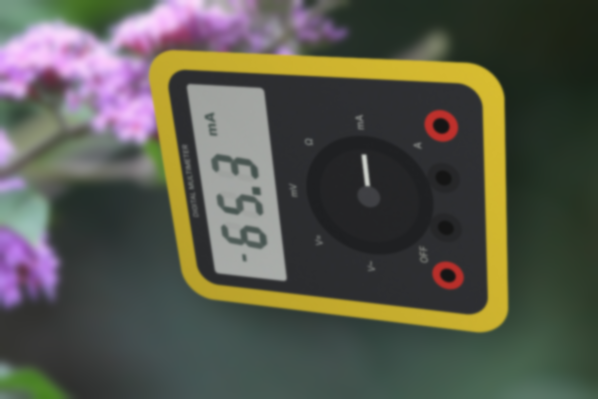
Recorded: -65.3 mA
